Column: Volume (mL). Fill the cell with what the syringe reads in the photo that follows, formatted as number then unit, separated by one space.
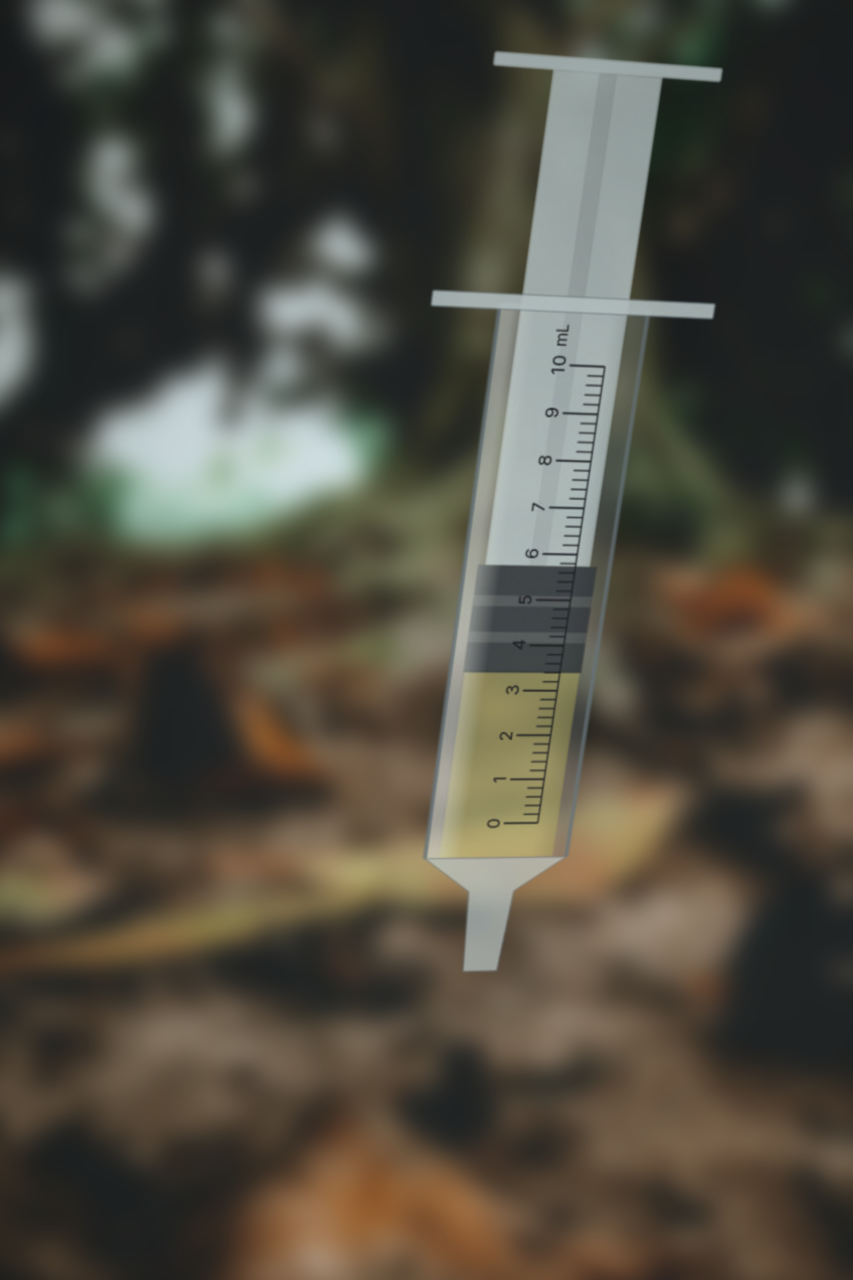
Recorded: 3.4 mL
